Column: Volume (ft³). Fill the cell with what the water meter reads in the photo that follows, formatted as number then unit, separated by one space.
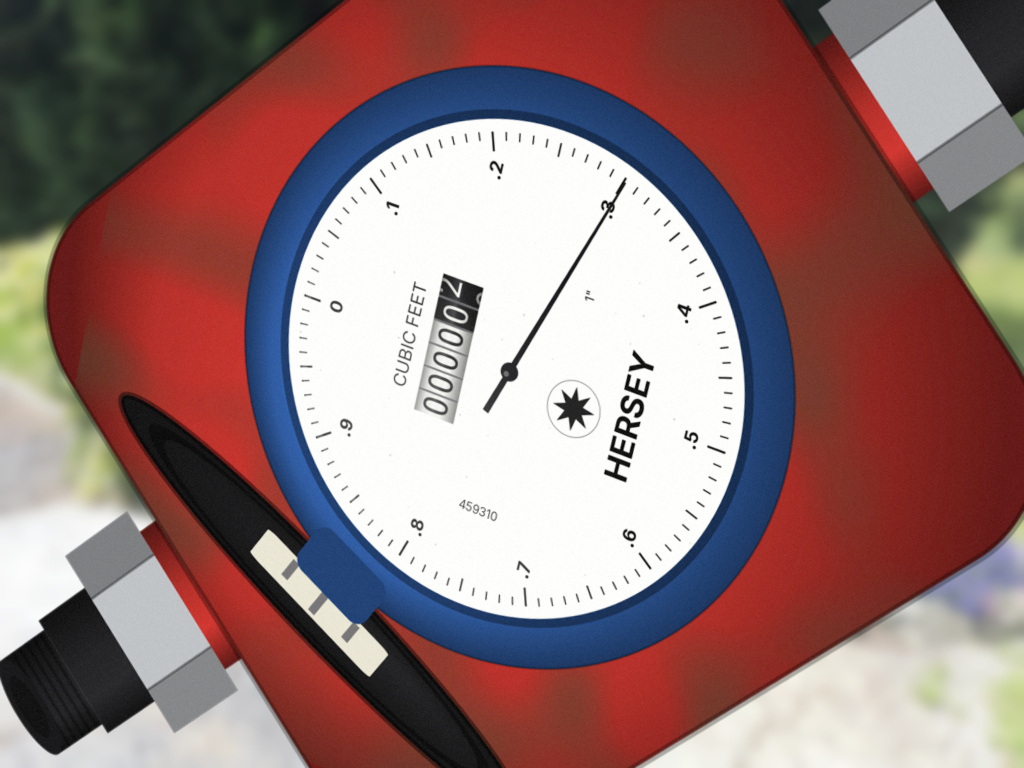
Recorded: 2.30 ft³
